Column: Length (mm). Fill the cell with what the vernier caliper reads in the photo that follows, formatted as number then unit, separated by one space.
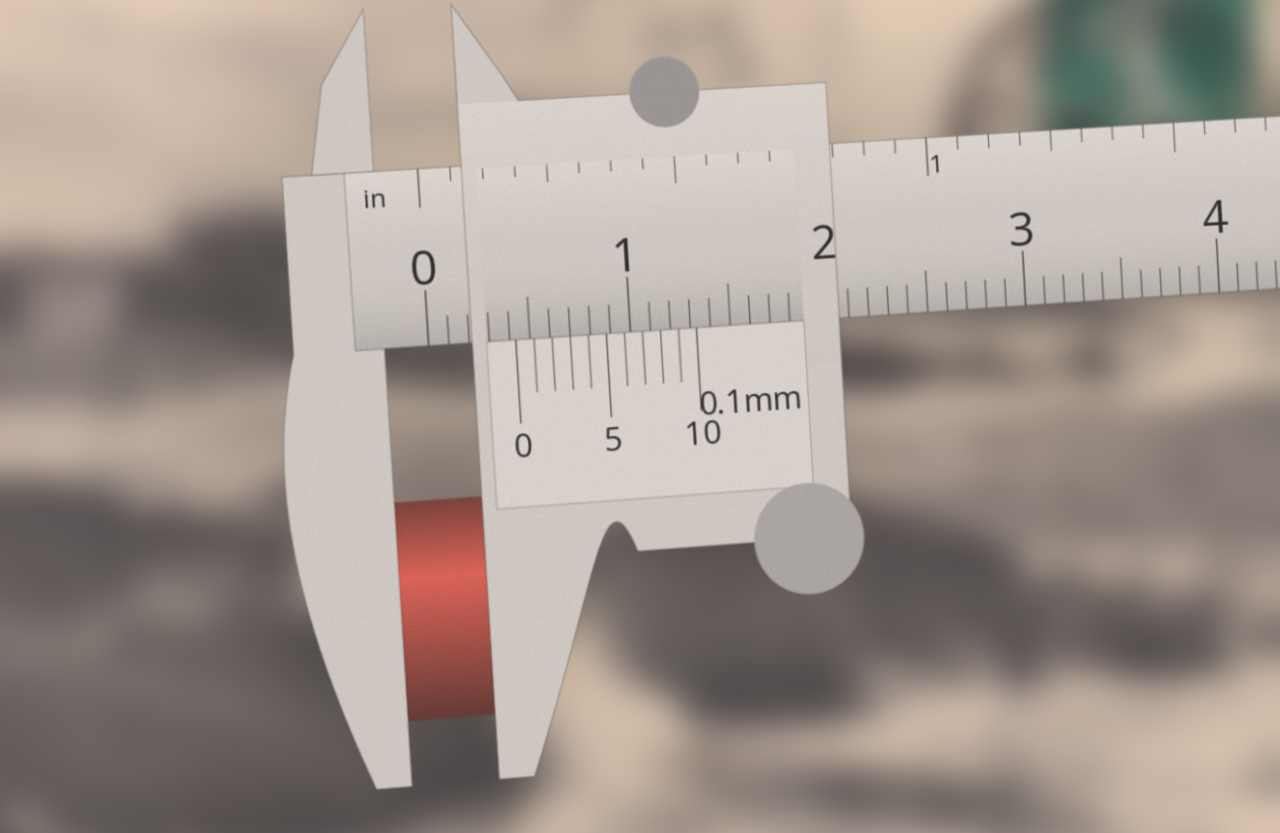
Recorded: 4.3 mm
